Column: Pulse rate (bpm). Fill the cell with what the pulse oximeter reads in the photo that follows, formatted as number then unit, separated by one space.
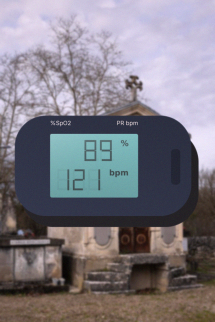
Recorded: 121 bpm
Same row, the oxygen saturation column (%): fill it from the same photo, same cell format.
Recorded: 89 %
